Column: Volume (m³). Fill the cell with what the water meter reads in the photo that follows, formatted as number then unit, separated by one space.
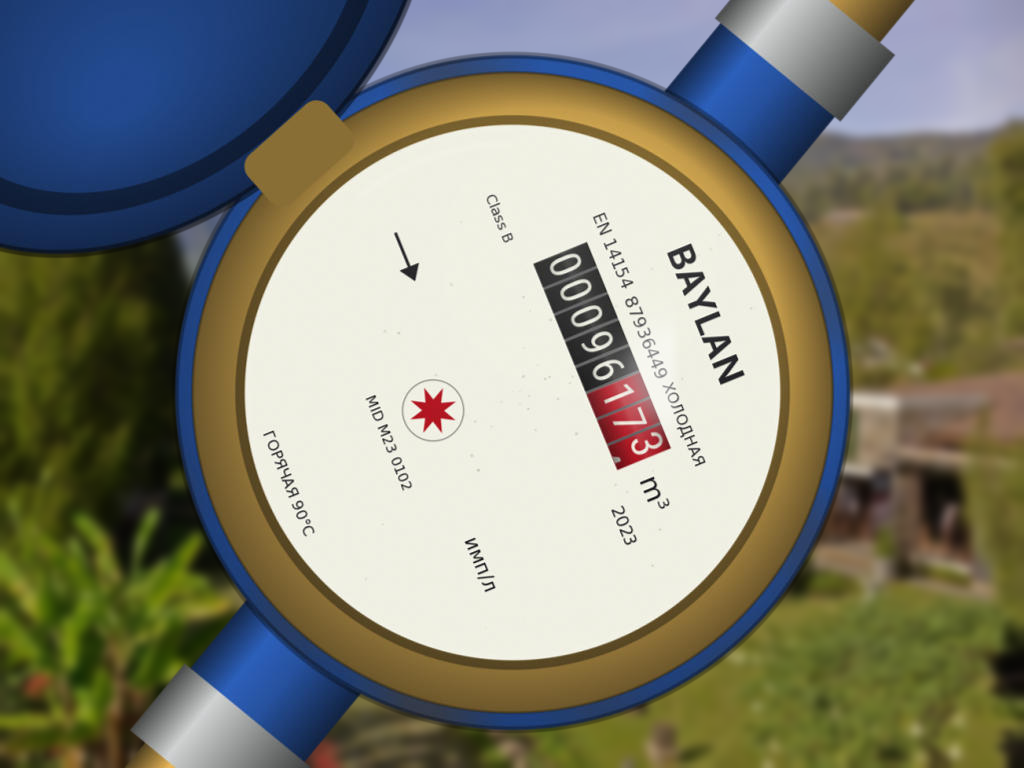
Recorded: 96.173 m³
